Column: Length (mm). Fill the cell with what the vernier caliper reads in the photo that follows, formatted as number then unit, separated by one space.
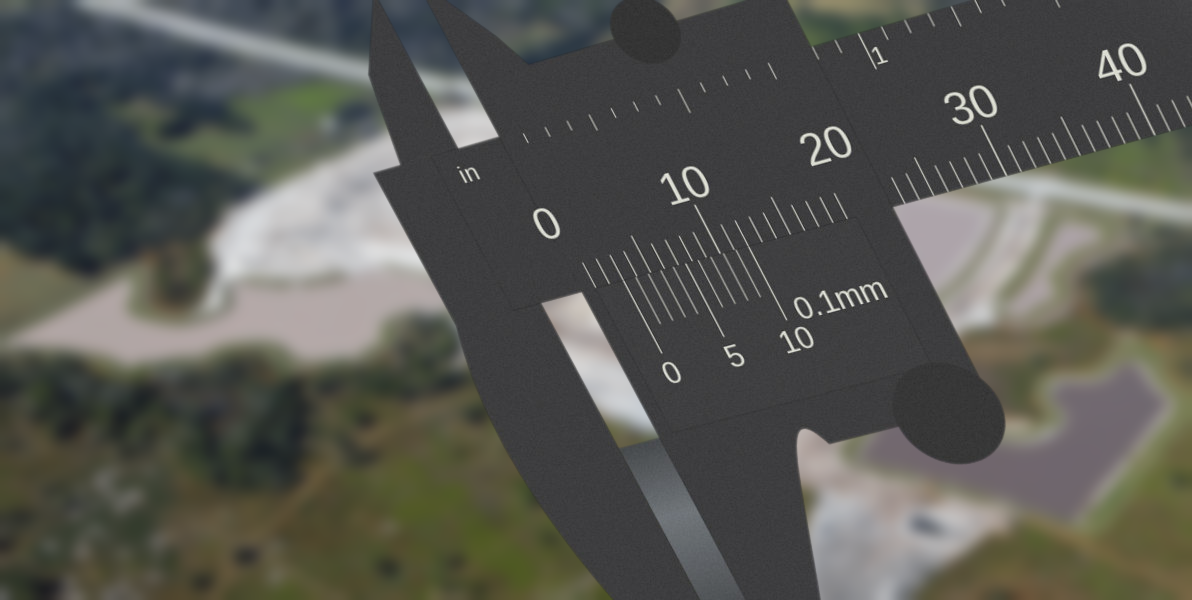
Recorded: 3.0 mm
